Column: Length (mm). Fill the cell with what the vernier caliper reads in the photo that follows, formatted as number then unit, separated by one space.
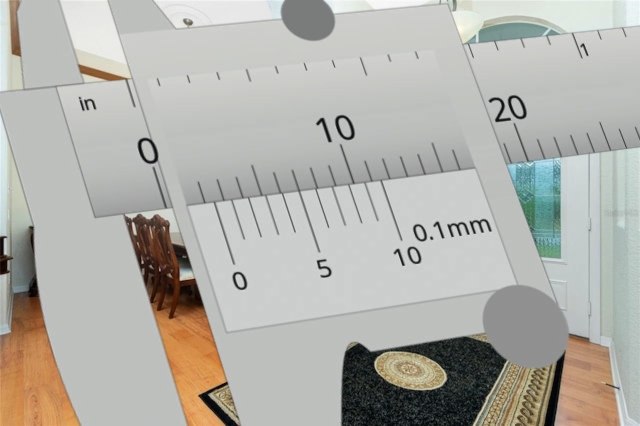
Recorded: 2.5 mm
